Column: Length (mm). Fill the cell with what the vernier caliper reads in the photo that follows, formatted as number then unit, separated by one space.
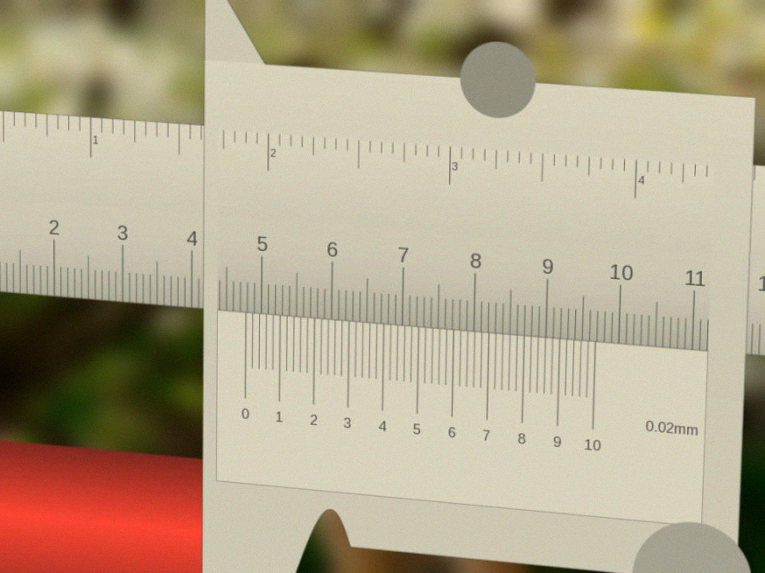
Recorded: 47.8 mm
